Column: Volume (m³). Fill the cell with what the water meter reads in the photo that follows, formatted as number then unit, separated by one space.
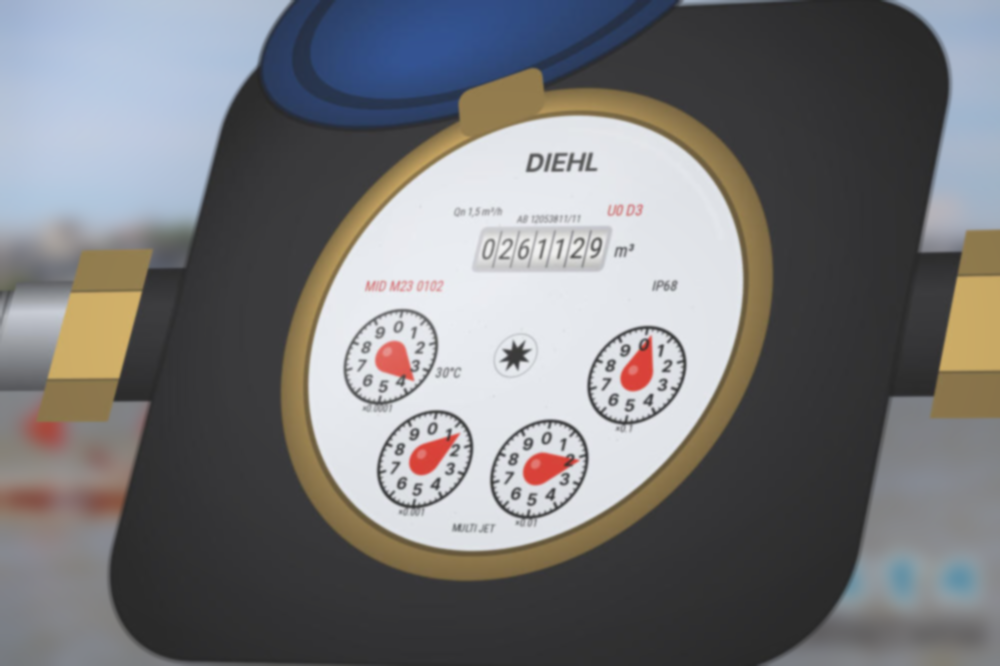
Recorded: 261129.0213 m³
